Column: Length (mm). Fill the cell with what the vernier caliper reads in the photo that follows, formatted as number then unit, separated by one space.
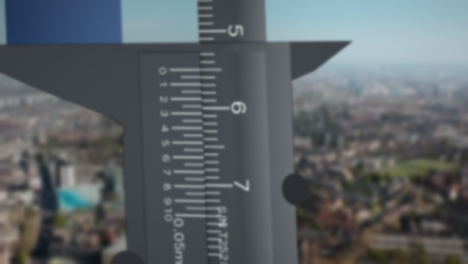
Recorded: 55.0 mm
